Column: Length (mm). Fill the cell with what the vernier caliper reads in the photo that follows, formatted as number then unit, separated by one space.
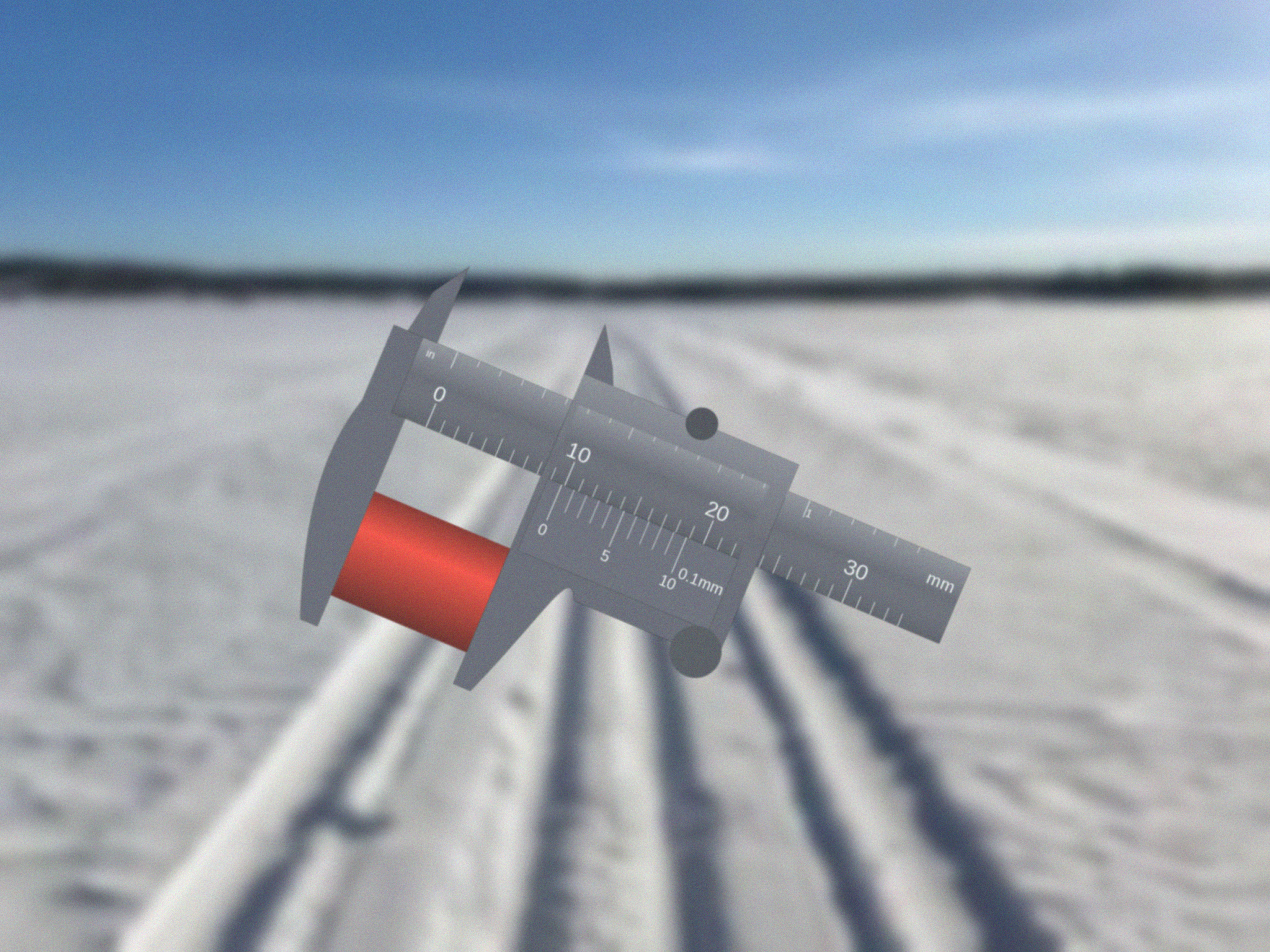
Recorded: 9.8 mm
